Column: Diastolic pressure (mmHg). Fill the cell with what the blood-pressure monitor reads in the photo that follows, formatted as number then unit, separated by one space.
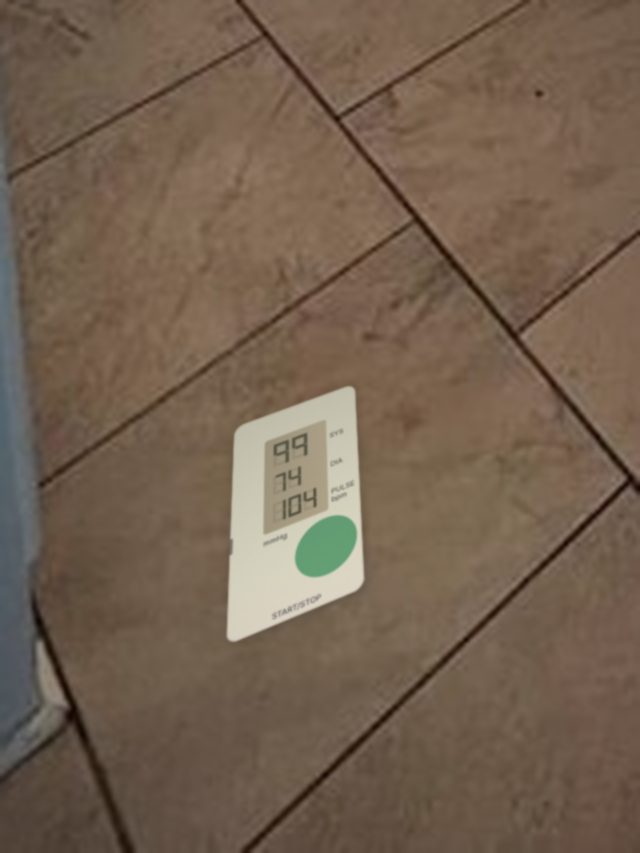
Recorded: 74 mmHg
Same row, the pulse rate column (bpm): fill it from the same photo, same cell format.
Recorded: 104 bpm
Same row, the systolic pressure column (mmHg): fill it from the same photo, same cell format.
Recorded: 99 mmHg
